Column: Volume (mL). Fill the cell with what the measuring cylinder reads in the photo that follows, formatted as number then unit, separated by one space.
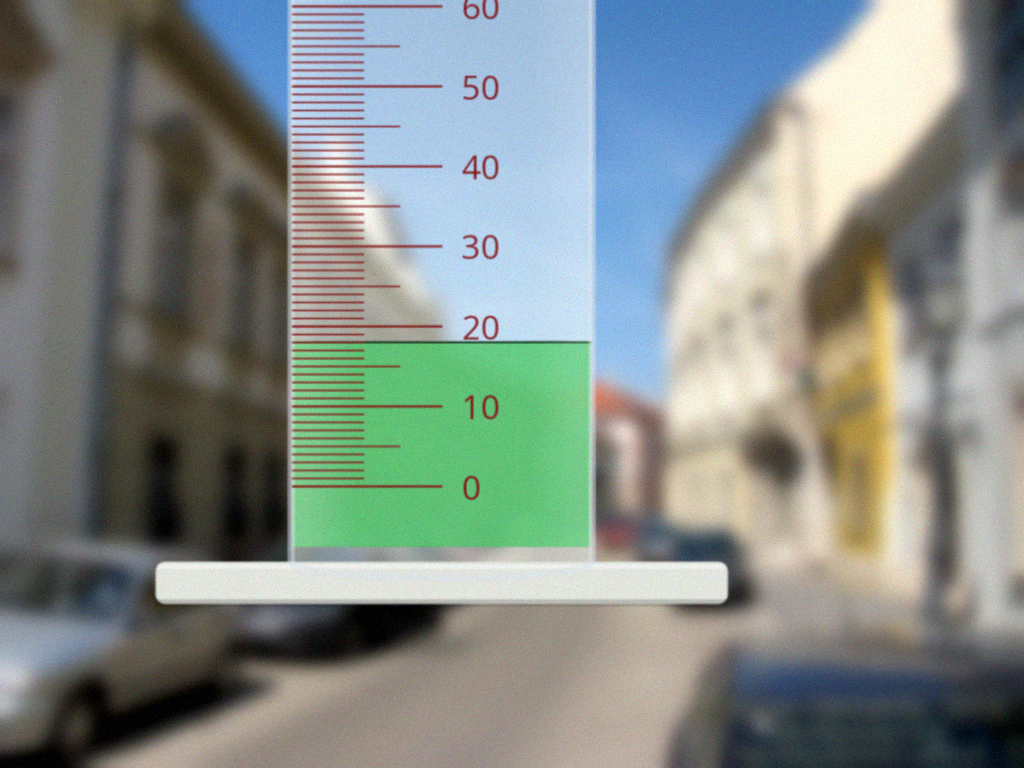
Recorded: 18 mL
